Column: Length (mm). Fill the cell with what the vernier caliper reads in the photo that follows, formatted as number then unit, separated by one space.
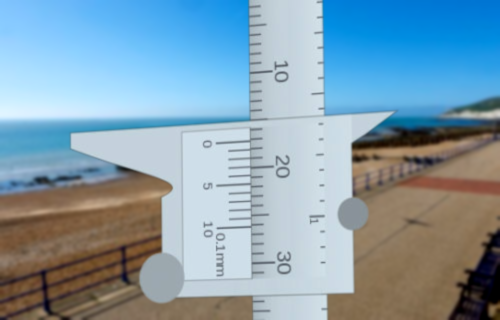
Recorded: 17.2 mm
